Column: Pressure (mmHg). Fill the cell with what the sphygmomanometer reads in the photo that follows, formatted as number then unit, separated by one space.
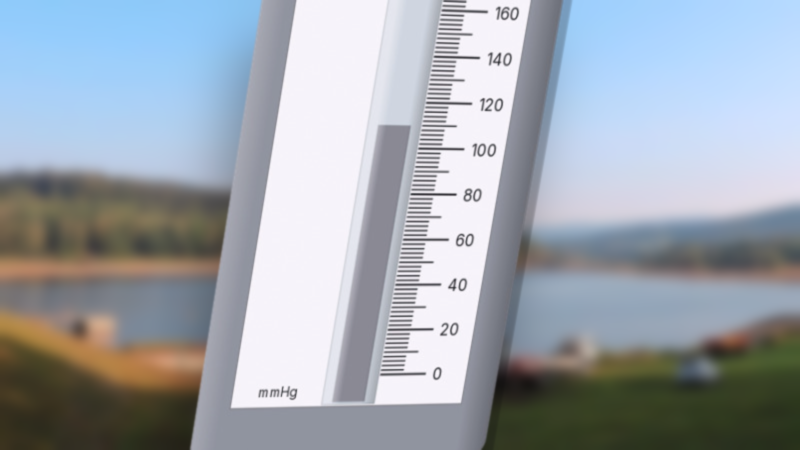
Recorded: 110 mmHg
